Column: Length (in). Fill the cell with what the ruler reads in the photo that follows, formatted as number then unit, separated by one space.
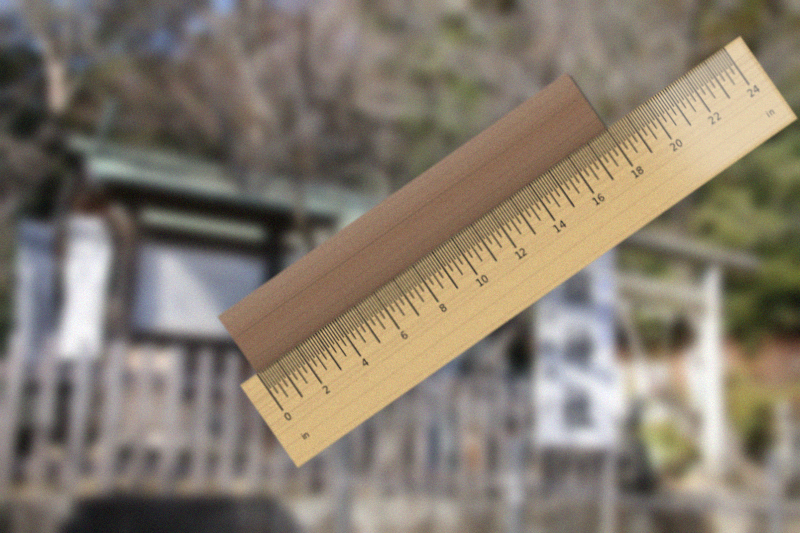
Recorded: 18 in
